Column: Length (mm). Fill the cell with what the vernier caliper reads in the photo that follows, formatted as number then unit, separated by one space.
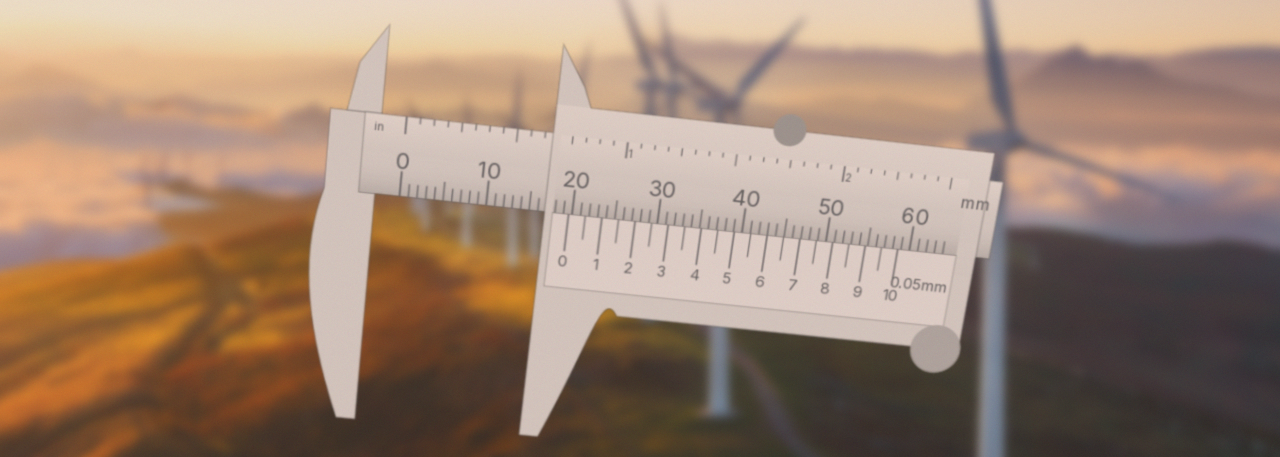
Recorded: 19.6 mm
